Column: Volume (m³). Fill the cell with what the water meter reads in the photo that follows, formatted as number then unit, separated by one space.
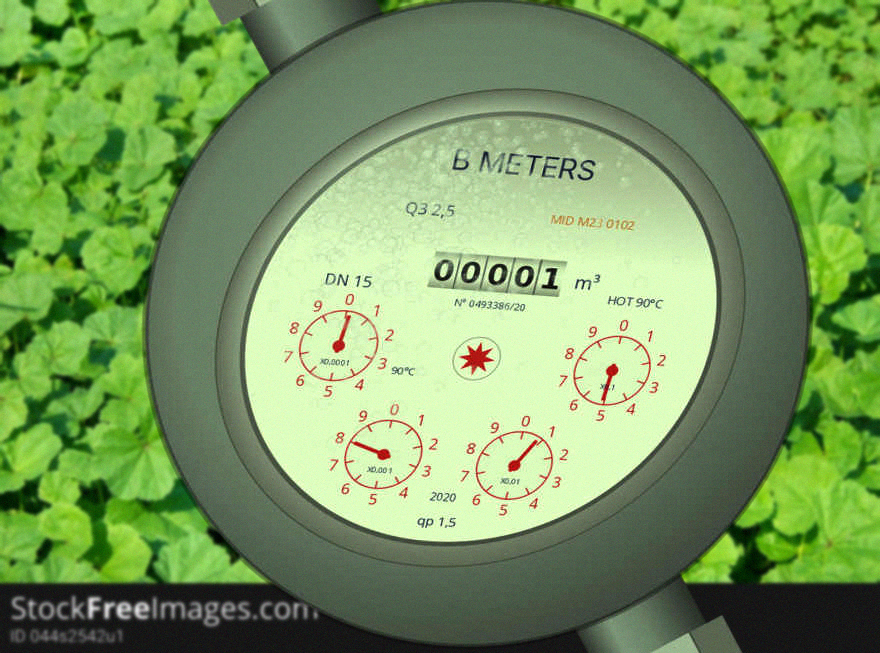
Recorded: 1.5080 m³
